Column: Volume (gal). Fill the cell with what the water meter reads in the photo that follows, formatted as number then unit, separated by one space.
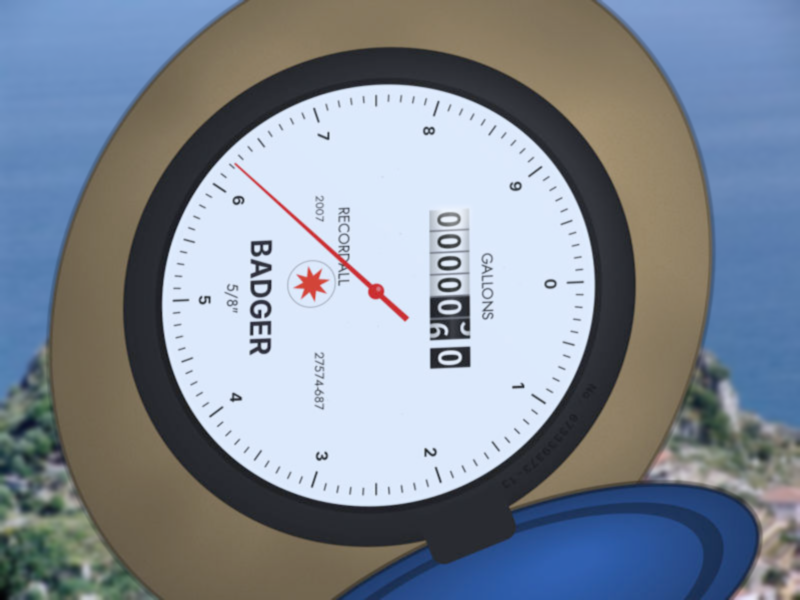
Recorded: 56.2 gal
